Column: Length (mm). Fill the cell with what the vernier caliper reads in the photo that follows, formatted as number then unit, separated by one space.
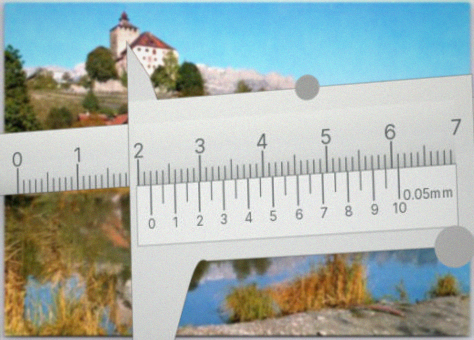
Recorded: 22.0 mm
